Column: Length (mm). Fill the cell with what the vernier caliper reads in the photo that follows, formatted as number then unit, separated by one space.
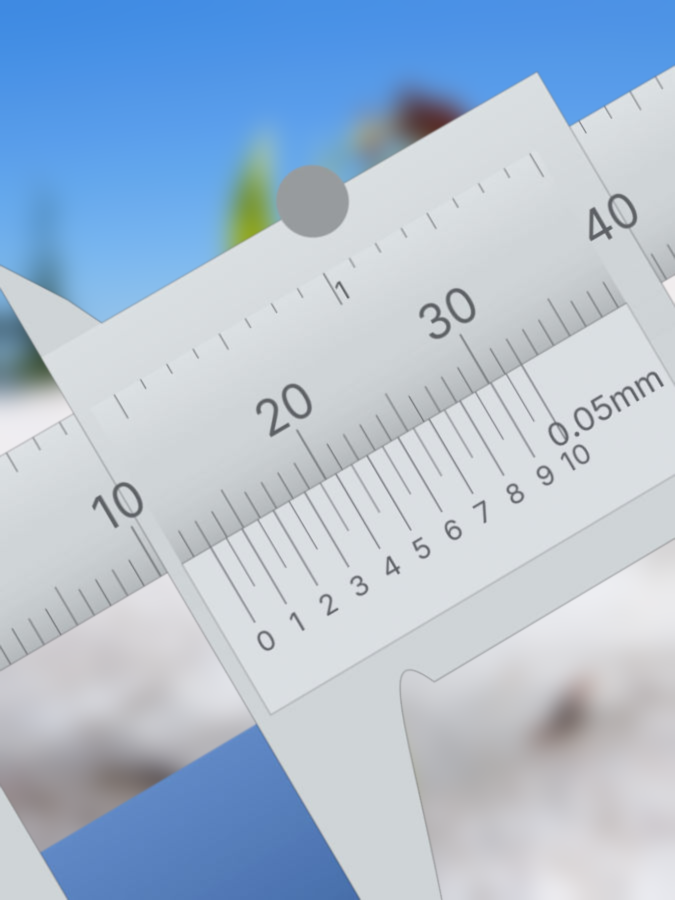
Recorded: 13.0 mm
